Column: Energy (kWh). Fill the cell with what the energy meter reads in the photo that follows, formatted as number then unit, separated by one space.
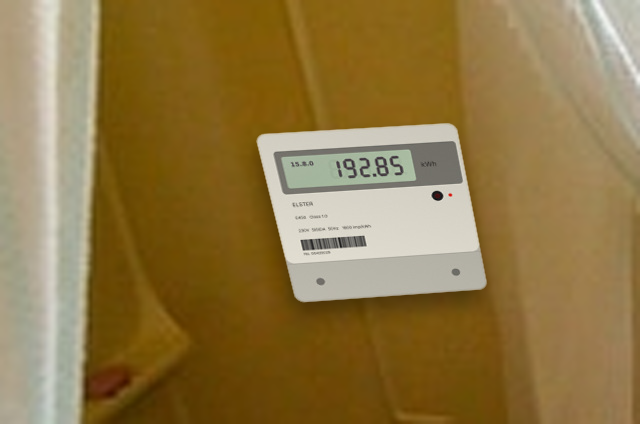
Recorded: 192.85 kWh
